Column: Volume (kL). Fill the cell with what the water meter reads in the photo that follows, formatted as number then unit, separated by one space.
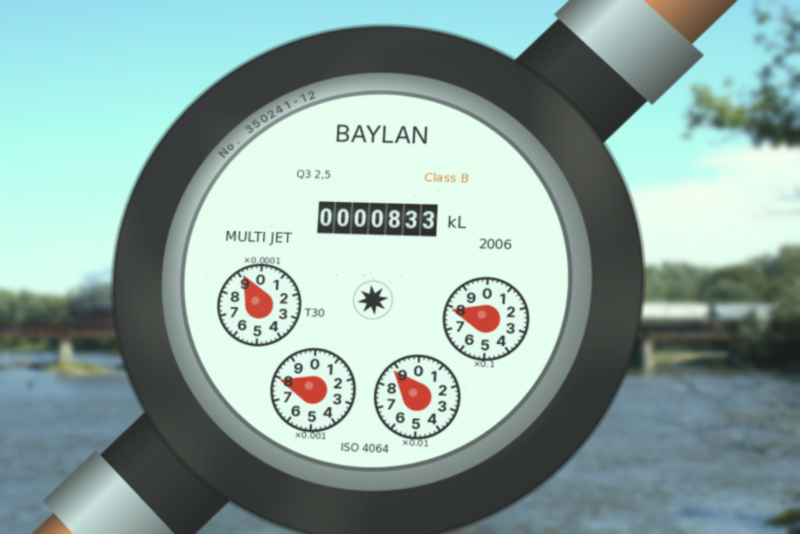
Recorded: 833.7879 kL
